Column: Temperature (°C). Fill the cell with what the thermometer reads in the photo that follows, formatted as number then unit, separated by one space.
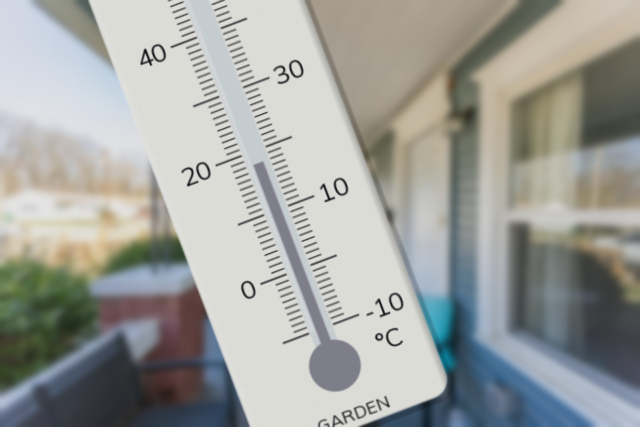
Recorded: 18 °C
